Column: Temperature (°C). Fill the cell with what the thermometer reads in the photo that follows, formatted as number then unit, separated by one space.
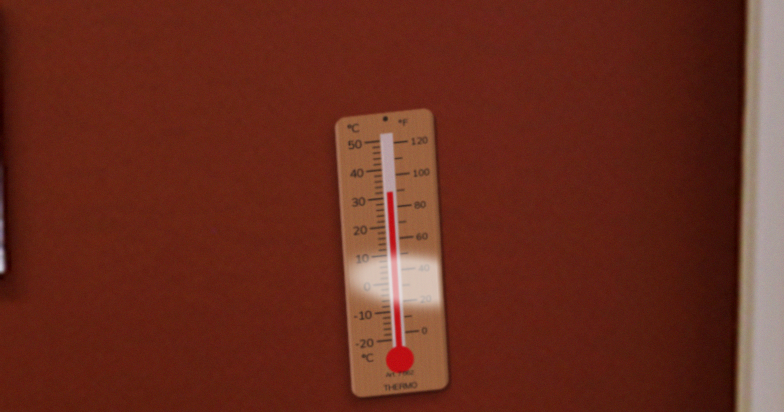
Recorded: 32 °C
